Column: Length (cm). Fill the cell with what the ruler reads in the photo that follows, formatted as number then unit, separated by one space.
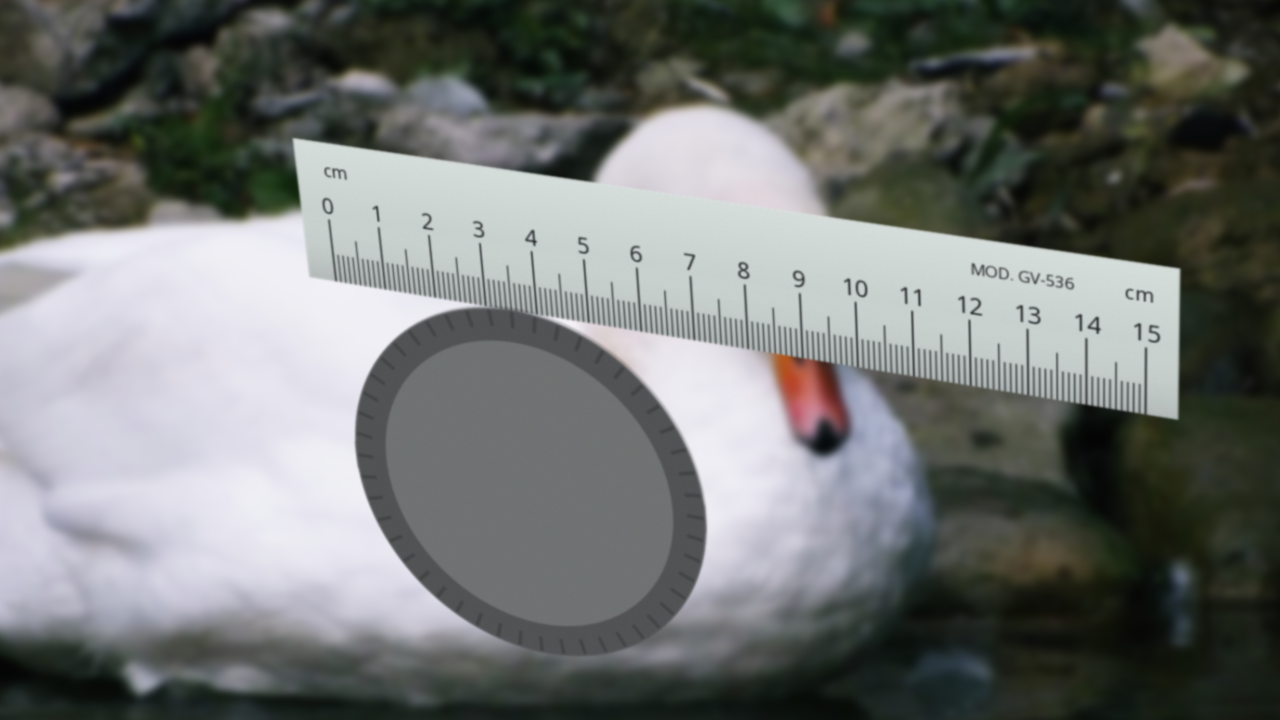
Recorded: 7 cm
